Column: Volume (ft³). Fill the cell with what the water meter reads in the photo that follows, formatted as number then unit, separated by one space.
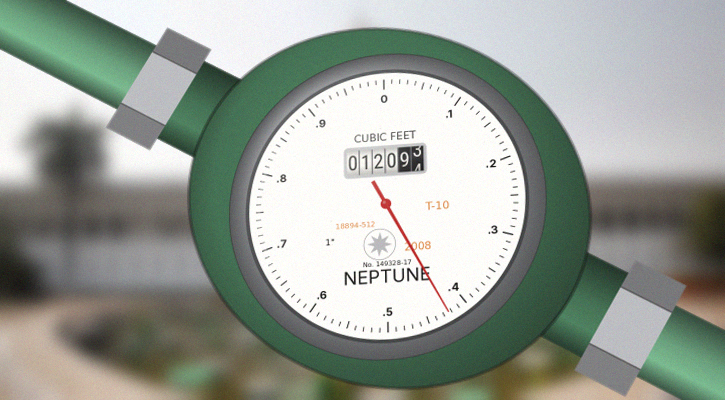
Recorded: 12093.42 ft³
